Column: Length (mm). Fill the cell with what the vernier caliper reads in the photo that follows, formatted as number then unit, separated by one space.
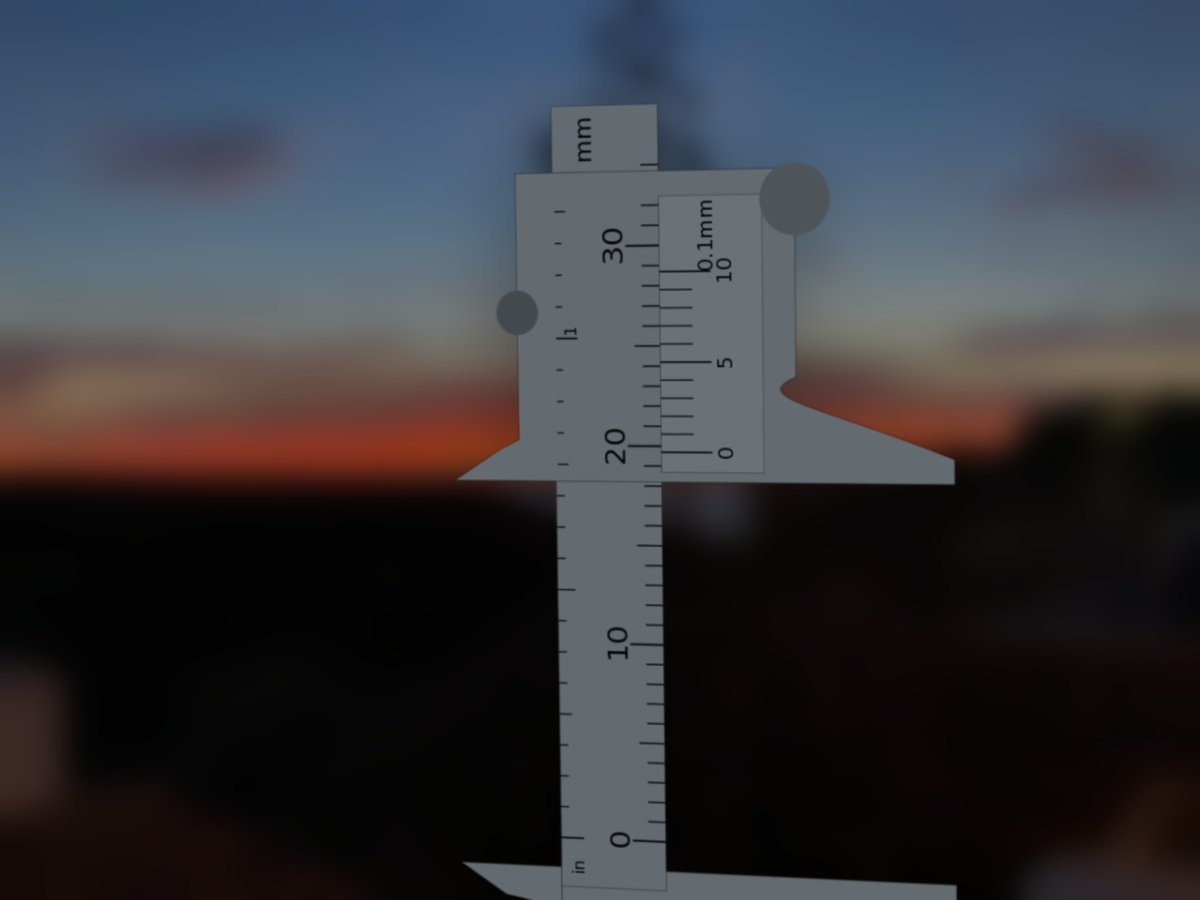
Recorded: 19.7 mm
